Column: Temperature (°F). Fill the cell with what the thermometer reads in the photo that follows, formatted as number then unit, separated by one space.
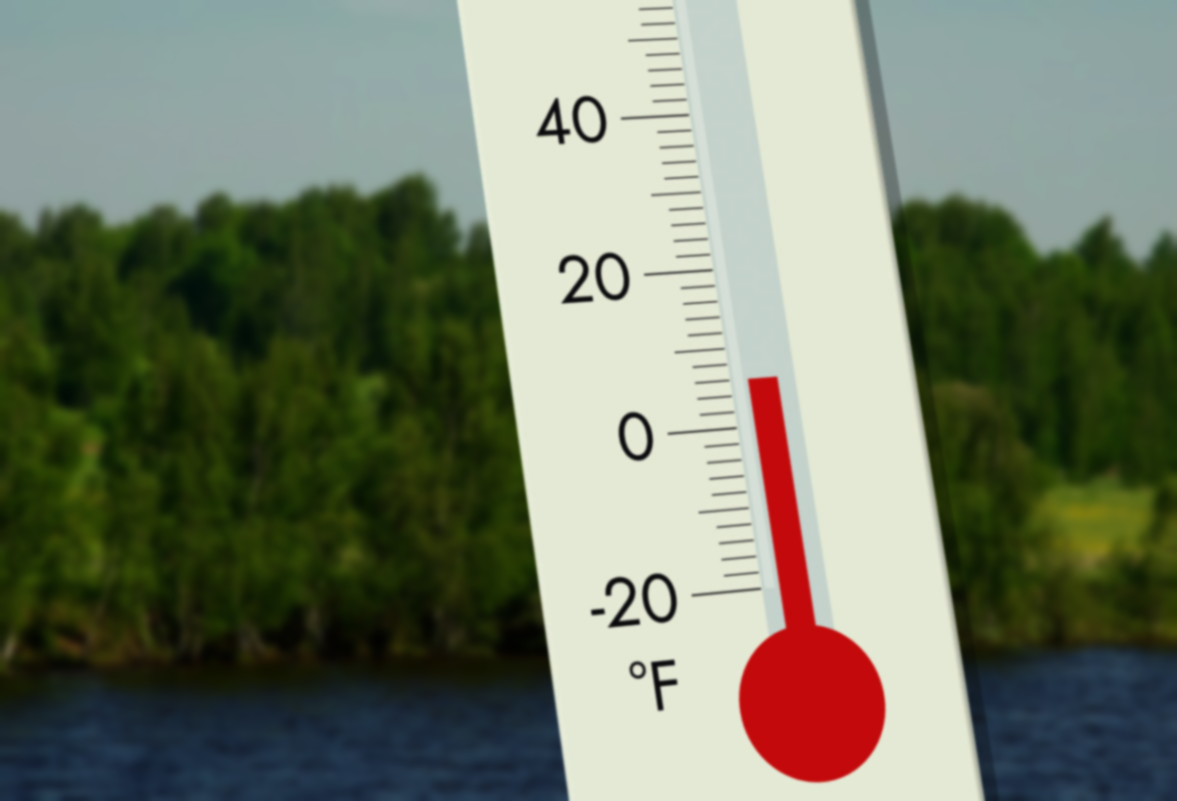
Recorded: 6 °F
